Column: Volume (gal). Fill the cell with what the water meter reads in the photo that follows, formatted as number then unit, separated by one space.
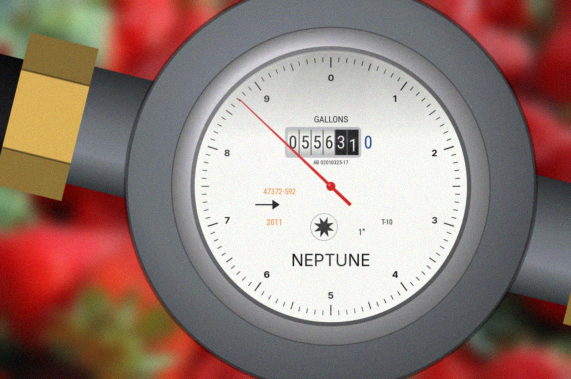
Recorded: 556308.7 gal
